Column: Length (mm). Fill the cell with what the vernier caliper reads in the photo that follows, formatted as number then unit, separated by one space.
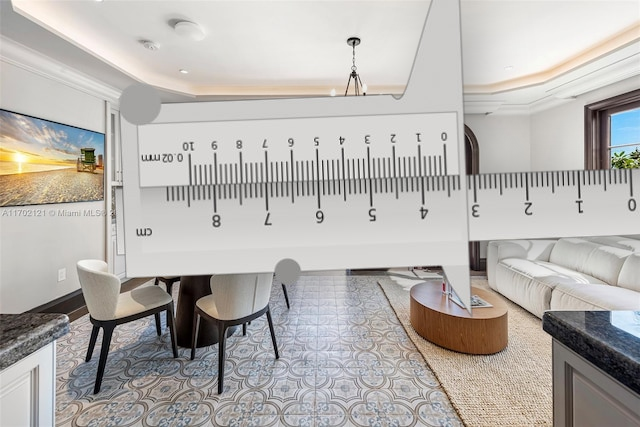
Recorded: 35.5 mm
